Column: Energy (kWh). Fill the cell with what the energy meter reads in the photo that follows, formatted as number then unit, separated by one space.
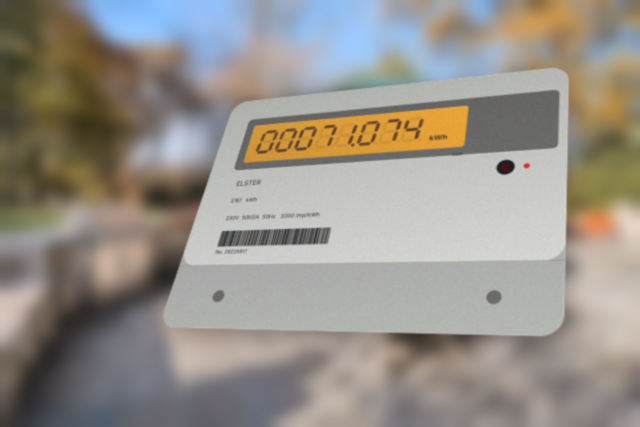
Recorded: 71.074 kWh
